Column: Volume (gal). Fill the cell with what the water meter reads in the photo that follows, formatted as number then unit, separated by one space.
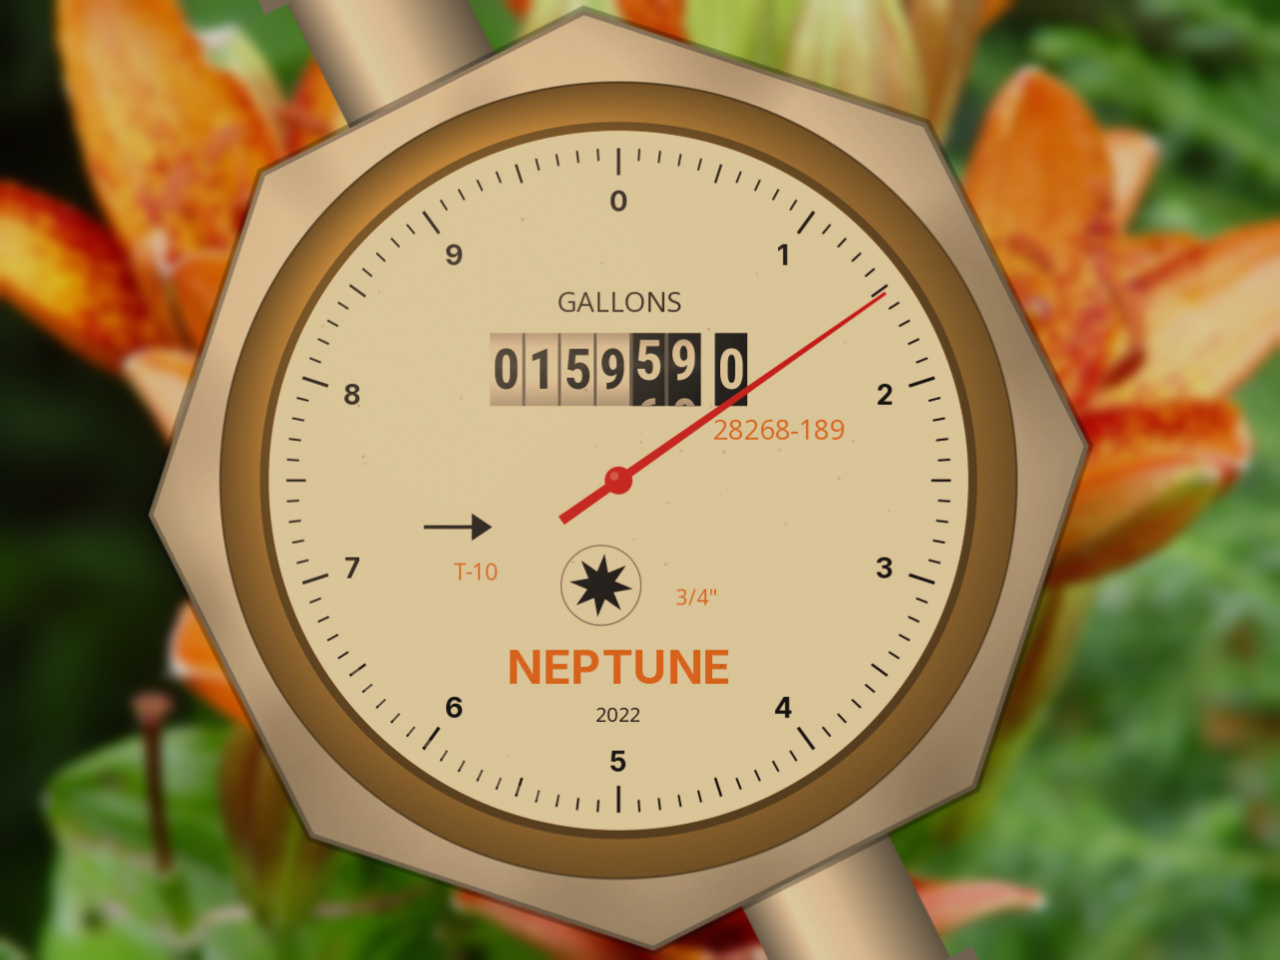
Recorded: 159591.5 gal
